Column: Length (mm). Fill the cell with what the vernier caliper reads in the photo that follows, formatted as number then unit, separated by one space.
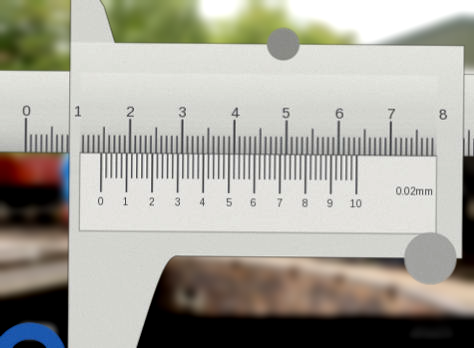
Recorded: 14.5 mm
